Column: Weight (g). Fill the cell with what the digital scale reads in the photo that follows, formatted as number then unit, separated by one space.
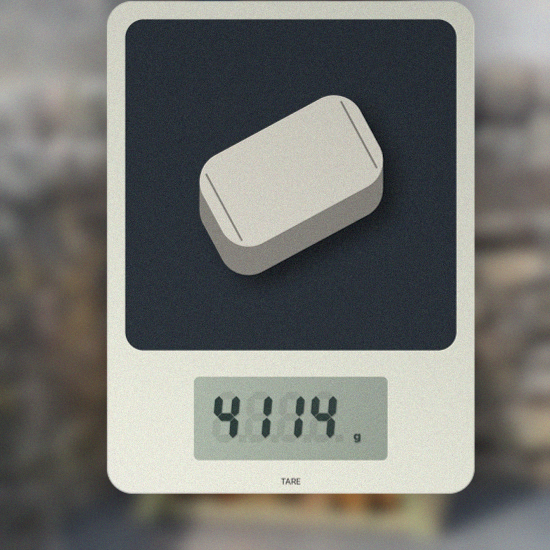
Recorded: 4114 g
